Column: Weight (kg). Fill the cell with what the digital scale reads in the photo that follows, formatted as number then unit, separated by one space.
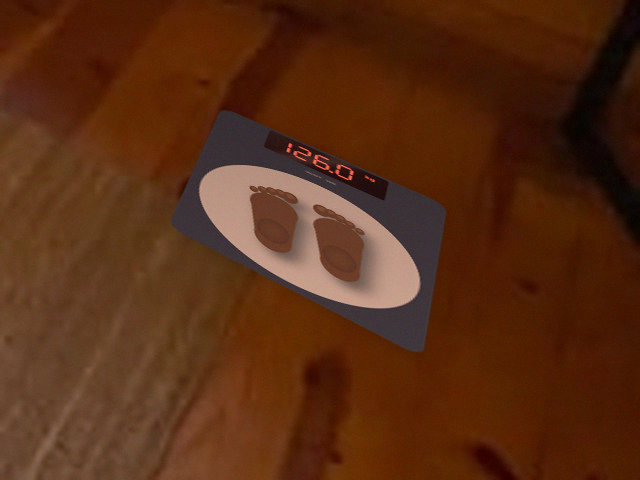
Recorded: 126.0 kg
